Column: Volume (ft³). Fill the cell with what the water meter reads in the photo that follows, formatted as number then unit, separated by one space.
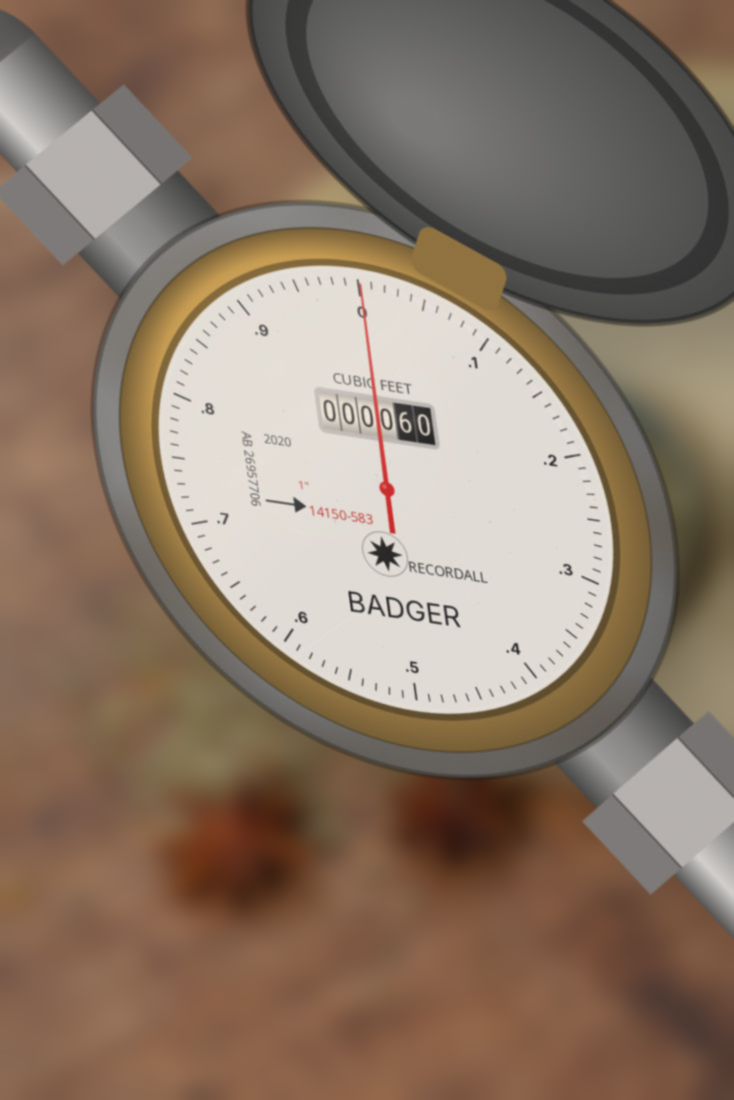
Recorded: 60.00 ft³
